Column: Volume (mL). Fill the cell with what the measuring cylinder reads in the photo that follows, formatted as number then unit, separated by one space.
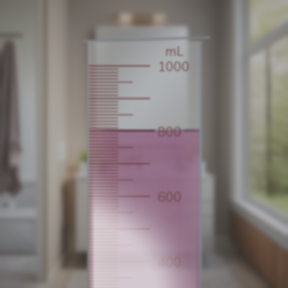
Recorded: 800 mL
